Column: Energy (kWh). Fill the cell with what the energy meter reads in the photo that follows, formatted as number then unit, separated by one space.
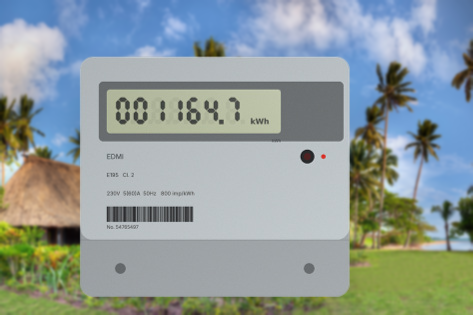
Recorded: 1164.7 kWh
